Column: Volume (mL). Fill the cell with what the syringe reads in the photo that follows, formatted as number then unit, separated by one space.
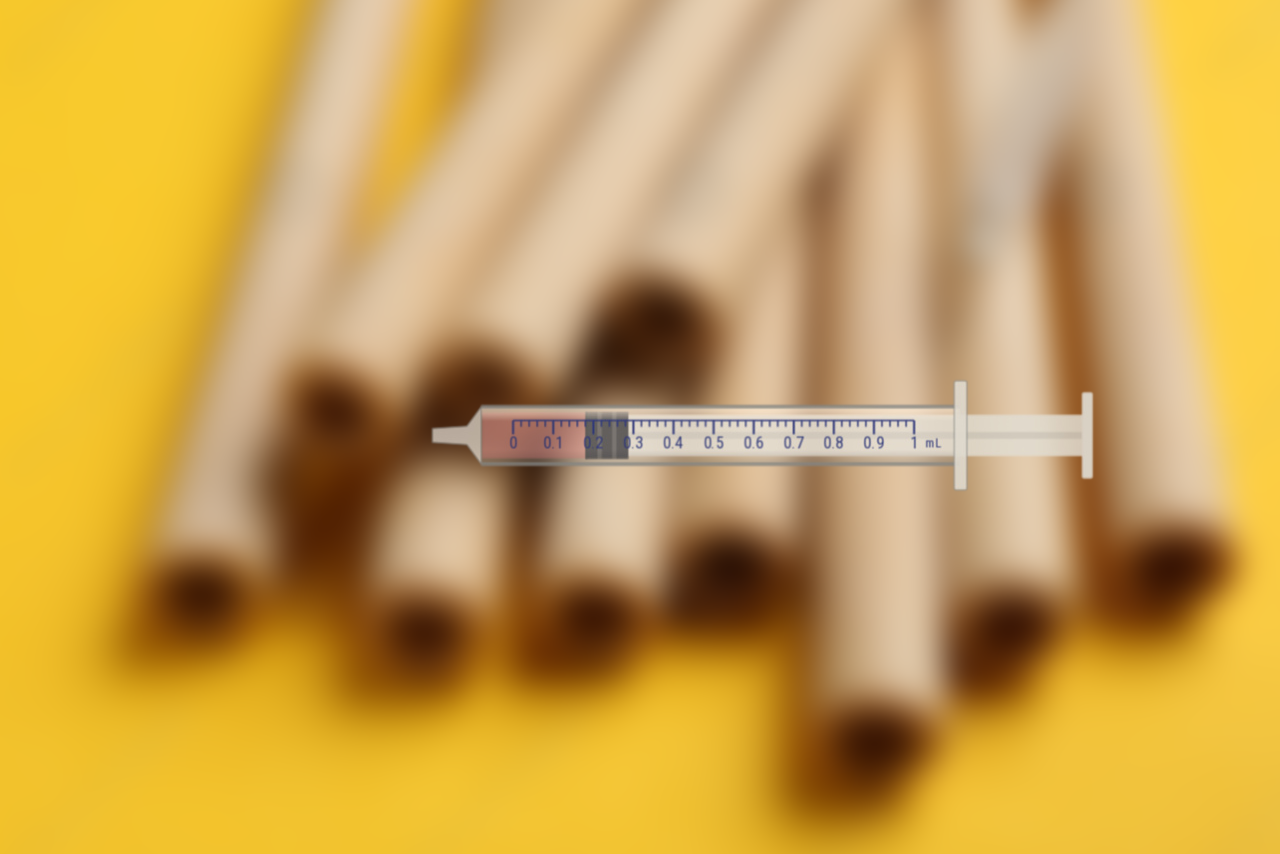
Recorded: 0.18 mL
